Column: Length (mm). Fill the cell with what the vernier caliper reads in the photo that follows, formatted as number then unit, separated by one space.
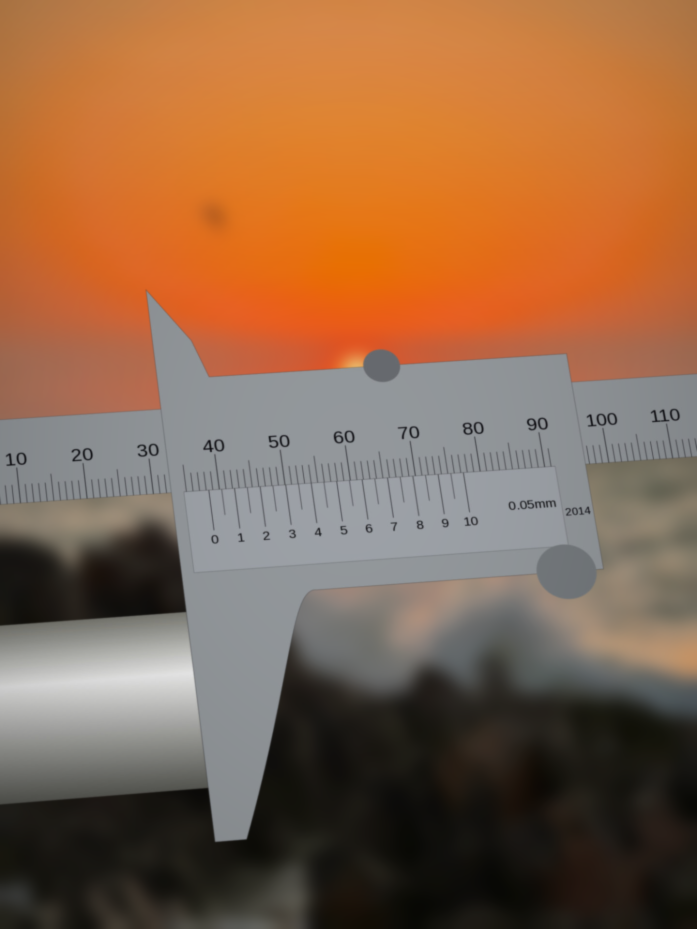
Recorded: 38.4 mm
